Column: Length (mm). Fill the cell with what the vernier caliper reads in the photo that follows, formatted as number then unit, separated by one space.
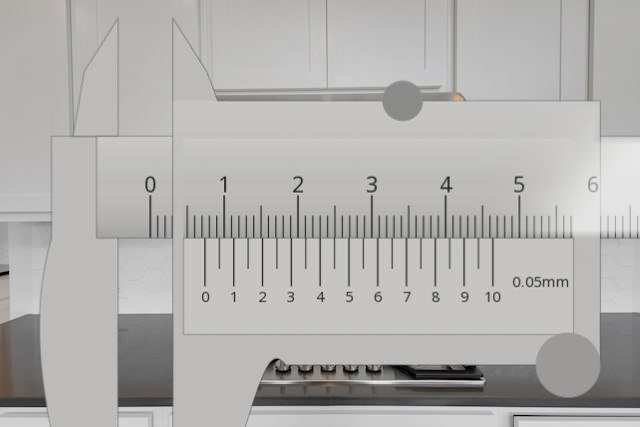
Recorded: 7.4 mm
